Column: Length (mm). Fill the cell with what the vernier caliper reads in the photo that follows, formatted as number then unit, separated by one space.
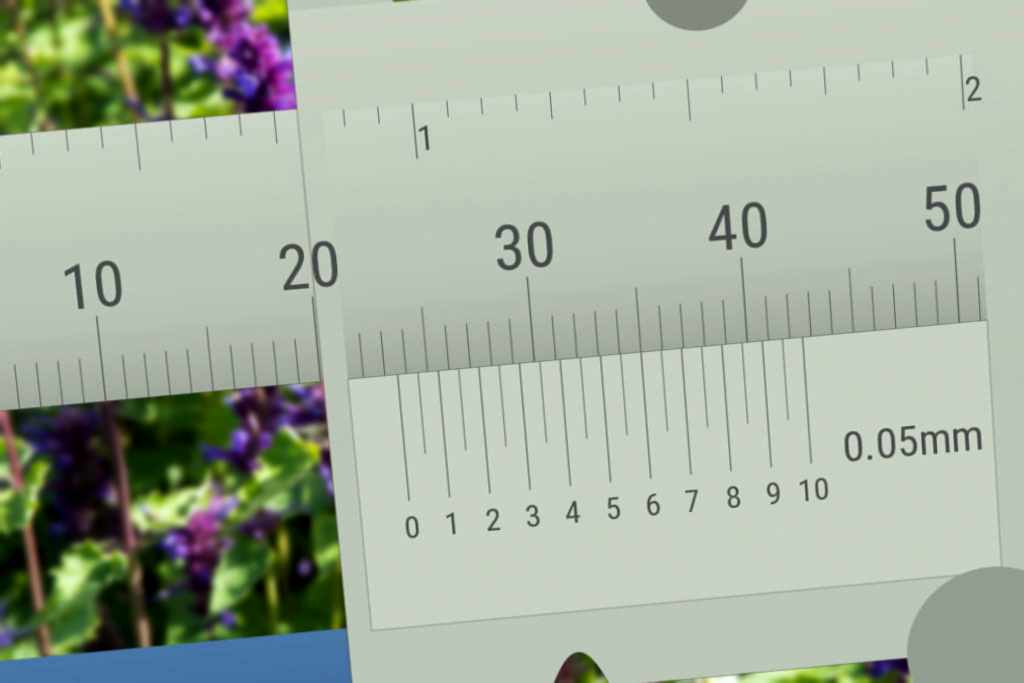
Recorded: 23.6 mm
